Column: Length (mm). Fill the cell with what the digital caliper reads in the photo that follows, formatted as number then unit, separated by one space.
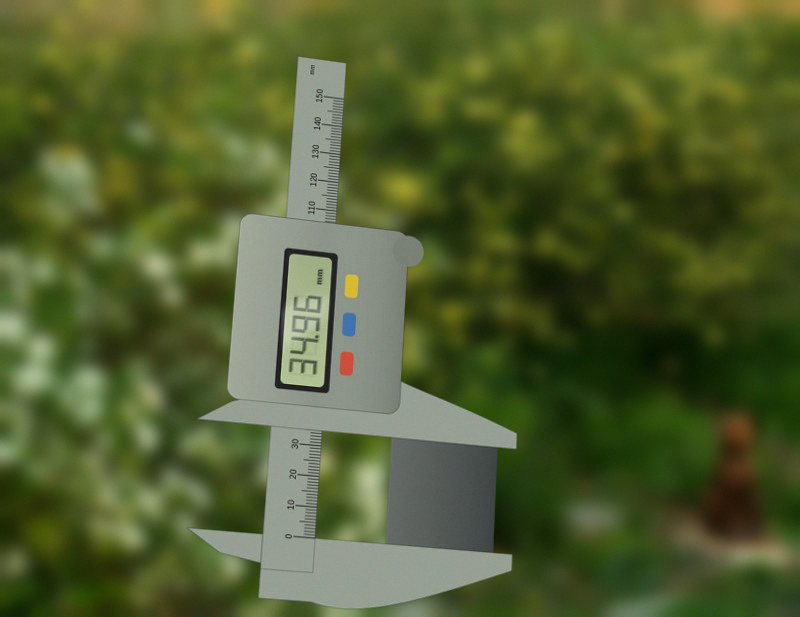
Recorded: 34.96 mm
